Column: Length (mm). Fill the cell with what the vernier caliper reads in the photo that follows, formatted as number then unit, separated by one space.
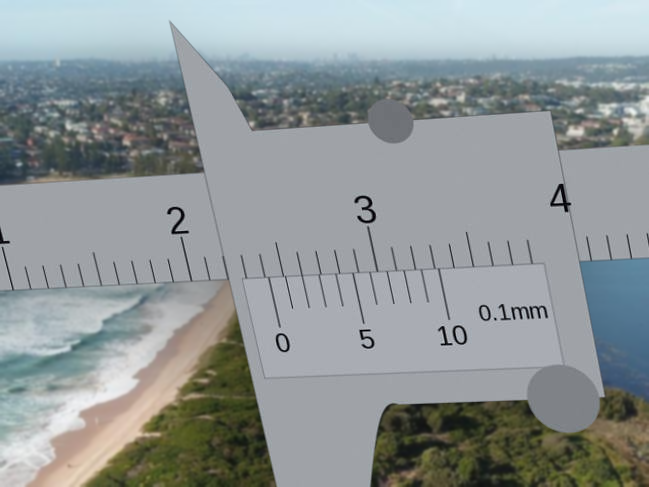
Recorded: 24.2 mm
